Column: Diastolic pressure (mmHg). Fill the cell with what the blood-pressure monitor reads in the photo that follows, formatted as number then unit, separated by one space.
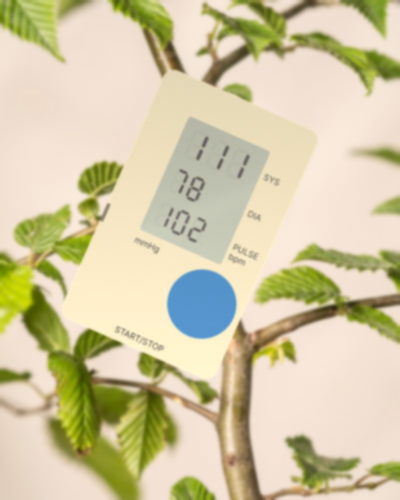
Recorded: 78 mmHg
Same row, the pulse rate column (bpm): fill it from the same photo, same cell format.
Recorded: 102 bpm
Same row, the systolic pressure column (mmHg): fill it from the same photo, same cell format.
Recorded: 111 mmHg
